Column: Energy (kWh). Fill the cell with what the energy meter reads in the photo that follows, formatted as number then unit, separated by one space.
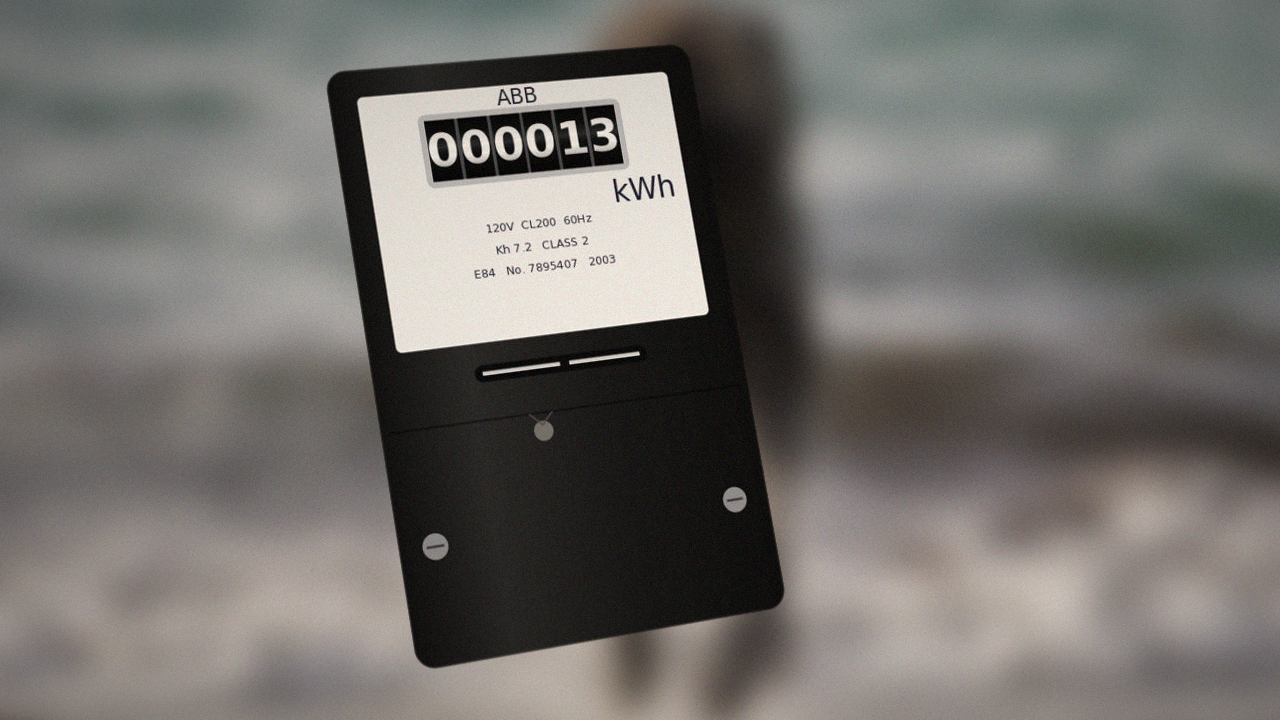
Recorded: 13 kWh
